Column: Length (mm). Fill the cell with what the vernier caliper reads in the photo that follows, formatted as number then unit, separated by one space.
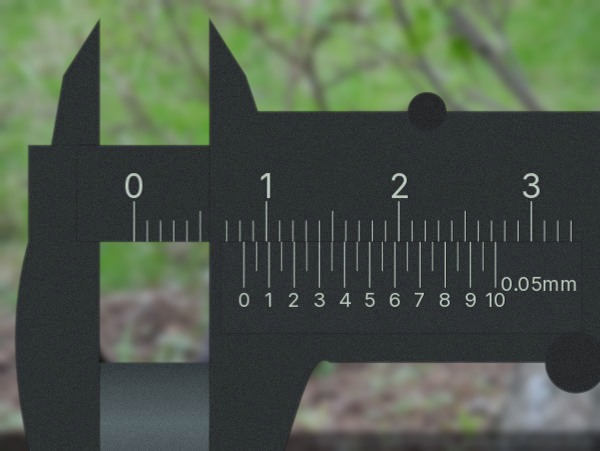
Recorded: 8.3 mm
